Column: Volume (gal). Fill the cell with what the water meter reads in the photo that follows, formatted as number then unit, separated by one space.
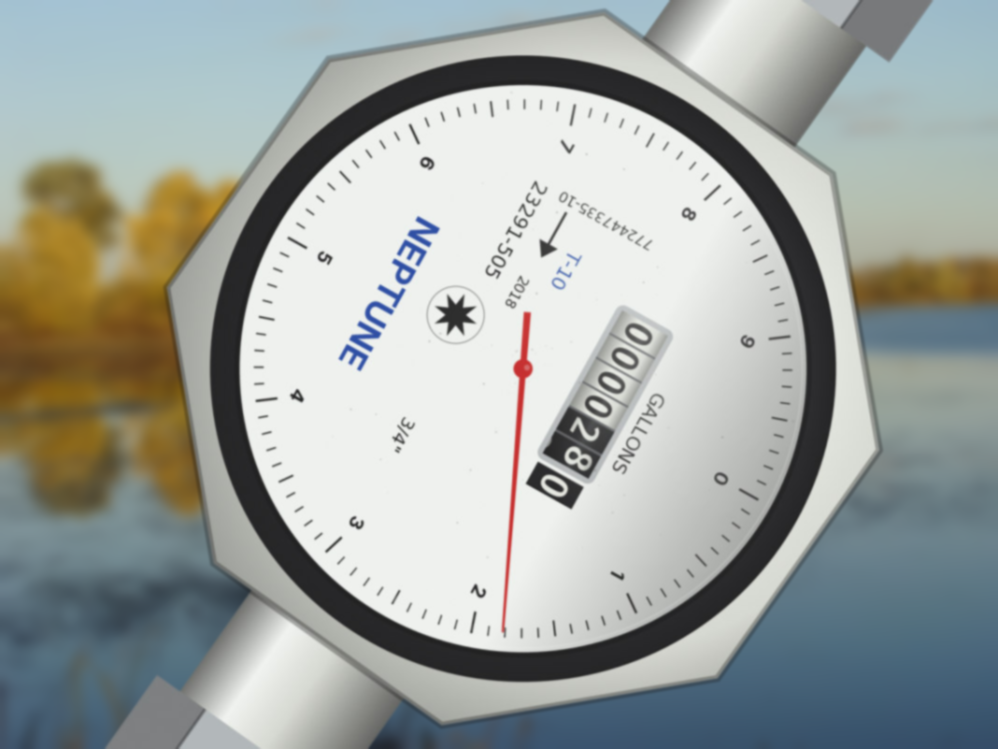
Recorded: 281.8 gal
